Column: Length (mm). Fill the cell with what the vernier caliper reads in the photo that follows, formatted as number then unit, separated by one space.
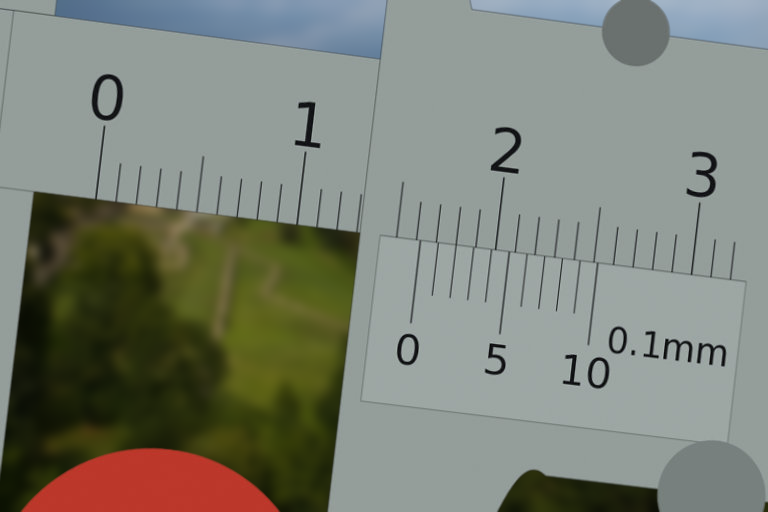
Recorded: 16.2 mm
